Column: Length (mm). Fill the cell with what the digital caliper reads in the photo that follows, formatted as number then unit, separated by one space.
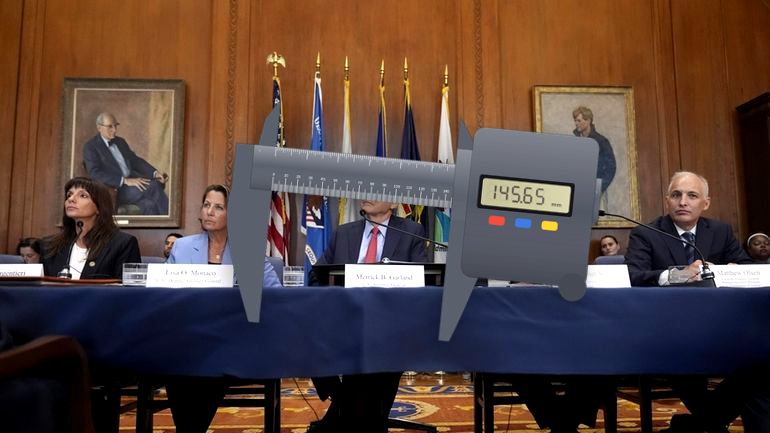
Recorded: 145.65 mm
